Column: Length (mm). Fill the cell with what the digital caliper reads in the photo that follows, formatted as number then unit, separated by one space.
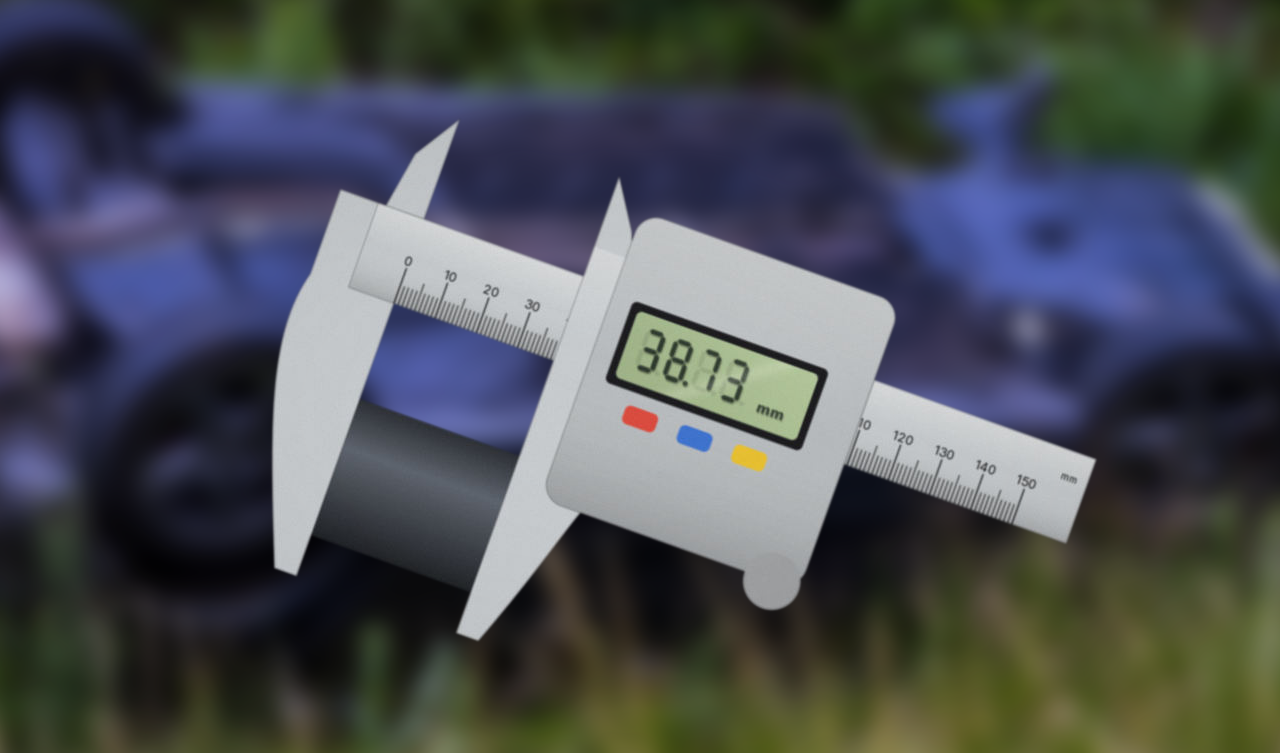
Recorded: 38.73 mm
